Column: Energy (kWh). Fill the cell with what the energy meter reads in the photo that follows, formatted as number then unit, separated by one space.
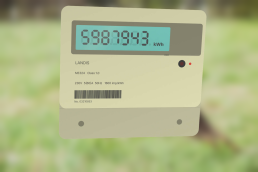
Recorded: 5987943 kWh
